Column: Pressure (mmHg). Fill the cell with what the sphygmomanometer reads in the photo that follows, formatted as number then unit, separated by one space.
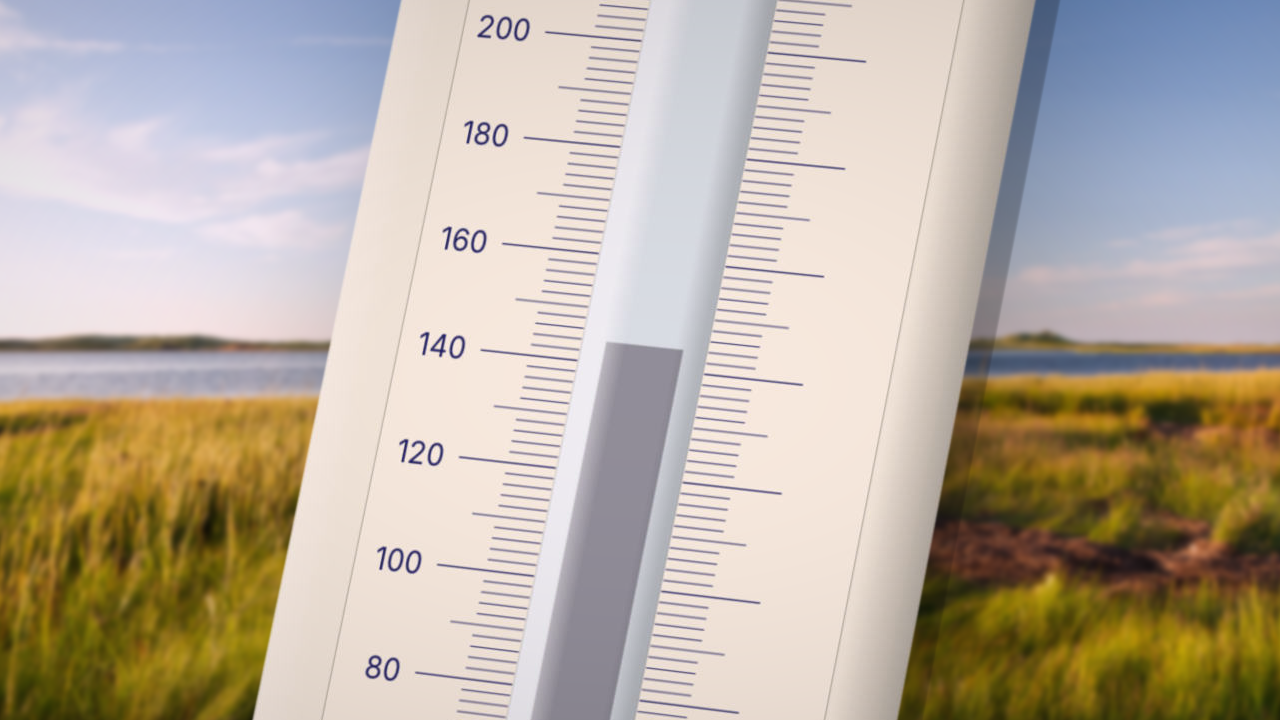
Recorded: 144 mmHg
